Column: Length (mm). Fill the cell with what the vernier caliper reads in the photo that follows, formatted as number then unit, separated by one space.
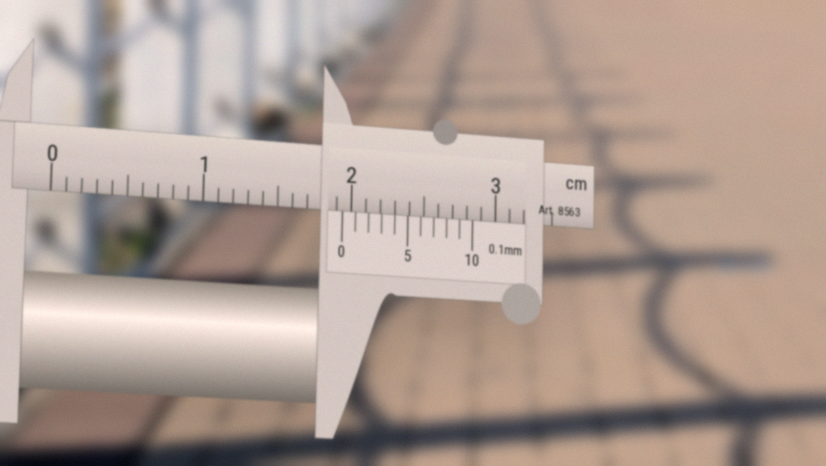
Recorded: 19.4 mm
